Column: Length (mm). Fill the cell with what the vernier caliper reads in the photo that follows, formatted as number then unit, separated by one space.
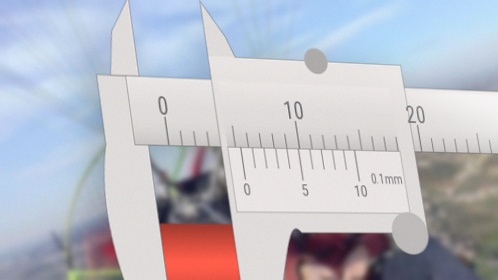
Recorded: 5.4 mm
